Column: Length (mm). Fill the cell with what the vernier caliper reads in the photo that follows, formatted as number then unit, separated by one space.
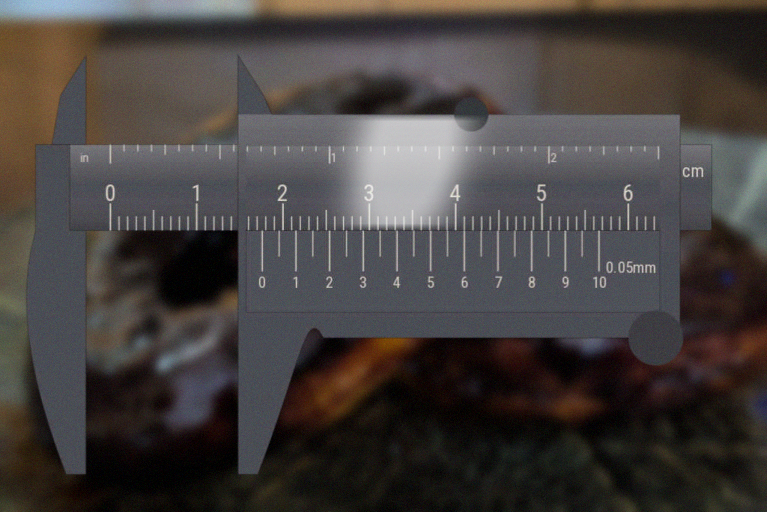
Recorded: 17.6 mm
